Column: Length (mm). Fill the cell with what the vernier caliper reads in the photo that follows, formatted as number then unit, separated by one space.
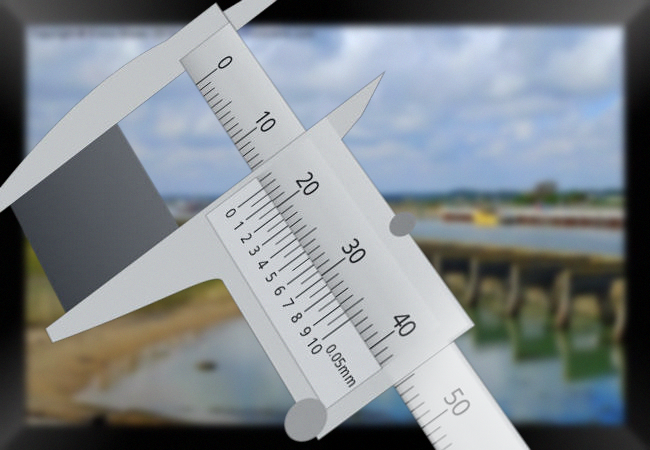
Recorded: 17.0 mm
